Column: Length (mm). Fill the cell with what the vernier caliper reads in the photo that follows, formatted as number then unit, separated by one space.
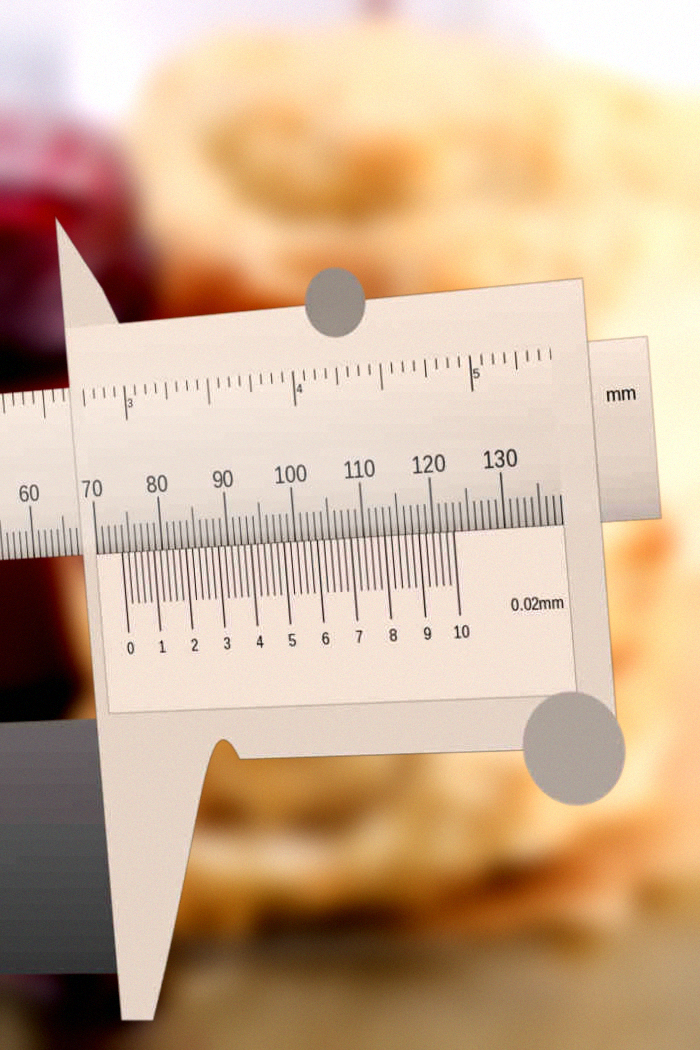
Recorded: 73.8 mm
